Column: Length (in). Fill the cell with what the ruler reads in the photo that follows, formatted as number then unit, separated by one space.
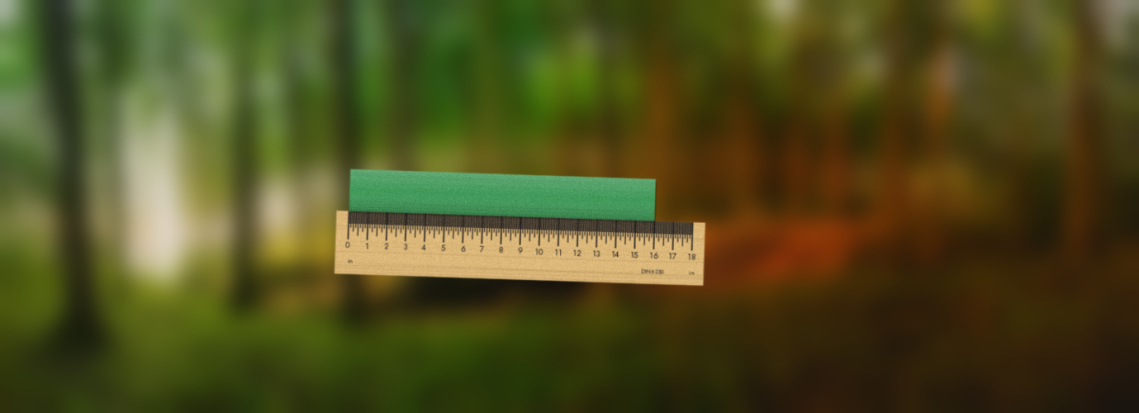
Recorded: 16 in
